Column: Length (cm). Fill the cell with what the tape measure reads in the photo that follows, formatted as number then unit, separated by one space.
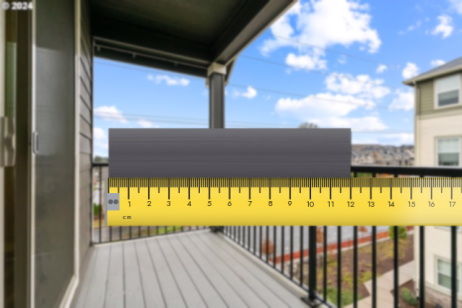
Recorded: 12 cm
